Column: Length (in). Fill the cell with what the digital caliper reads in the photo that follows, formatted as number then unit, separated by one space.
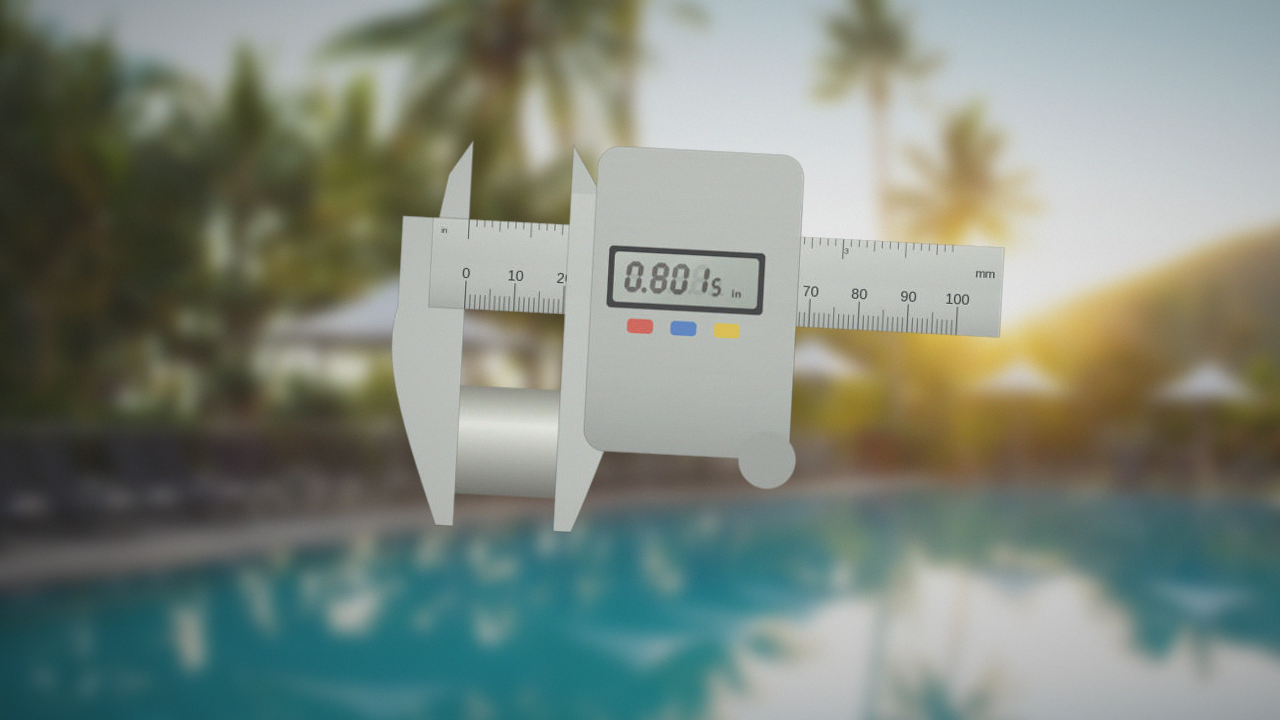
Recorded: 0.8015 in
